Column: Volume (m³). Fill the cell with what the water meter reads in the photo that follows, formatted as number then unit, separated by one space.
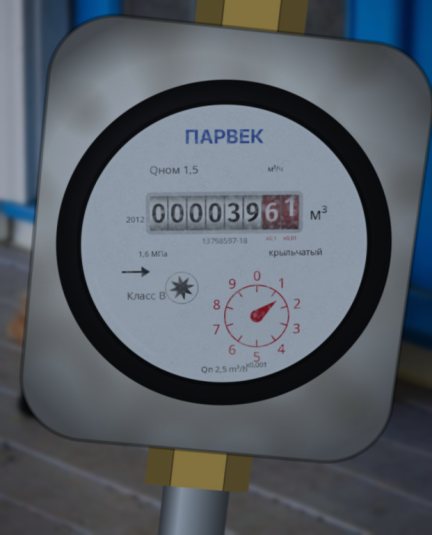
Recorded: 39.611 m³
